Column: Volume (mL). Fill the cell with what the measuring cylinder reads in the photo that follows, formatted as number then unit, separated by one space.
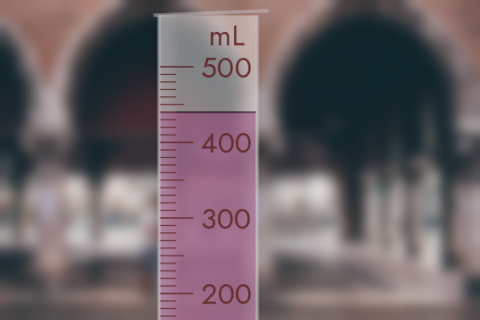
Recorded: 440 mL
